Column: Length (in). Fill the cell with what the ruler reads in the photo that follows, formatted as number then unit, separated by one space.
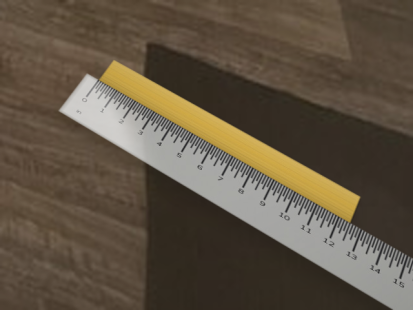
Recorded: 12.5 in
